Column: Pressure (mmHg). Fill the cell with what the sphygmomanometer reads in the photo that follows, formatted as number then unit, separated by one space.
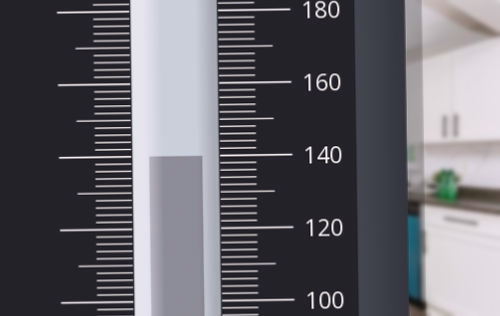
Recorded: 140 mmHg
